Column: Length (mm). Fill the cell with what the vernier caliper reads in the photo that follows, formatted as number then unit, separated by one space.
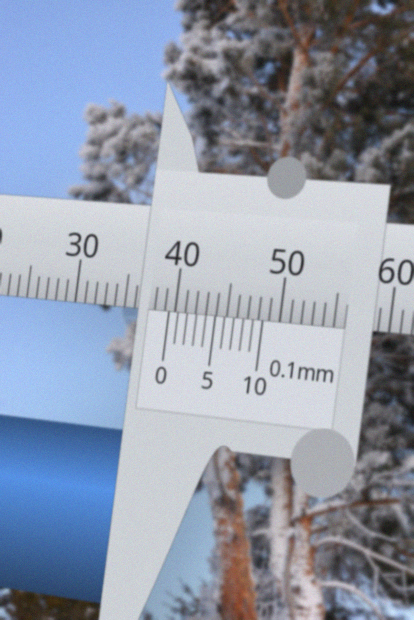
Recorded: 39.4 mm
